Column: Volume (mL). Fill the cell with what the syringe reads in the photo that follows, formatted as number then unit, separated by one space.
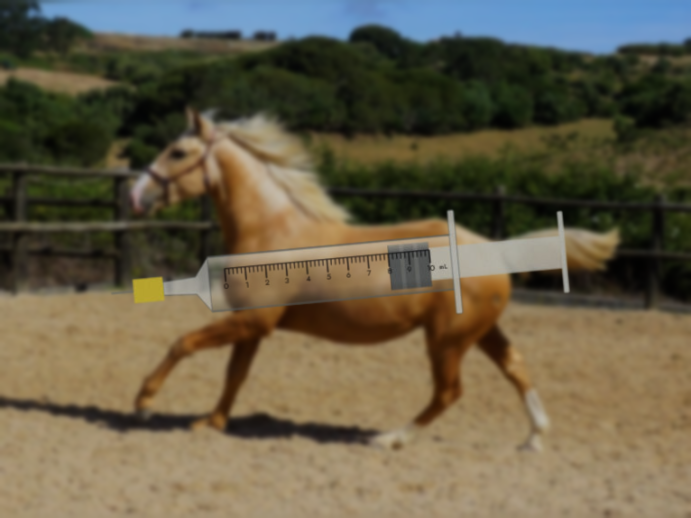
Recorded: 8 mL
